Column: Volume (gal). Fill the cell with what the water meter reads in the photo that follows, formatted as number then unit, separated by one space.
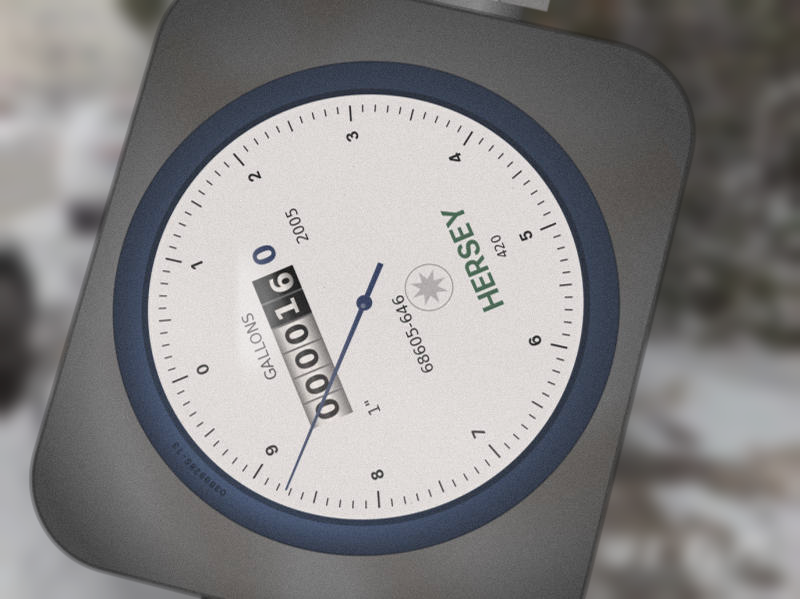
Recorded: 158.7 gal
